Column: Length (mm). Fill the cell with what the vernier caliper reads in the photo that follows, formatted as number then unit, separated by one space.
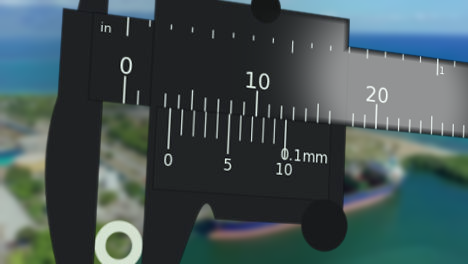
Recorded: 3.4 mm
